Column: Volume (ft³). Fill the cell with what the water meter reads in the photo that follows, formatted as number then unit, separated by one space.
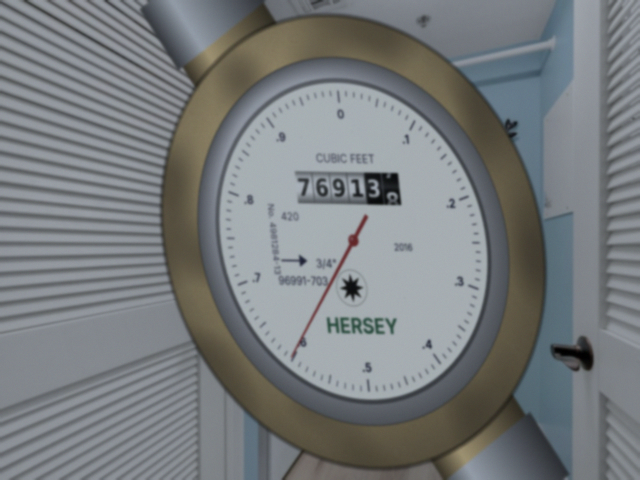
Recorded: 769137.60 ft³
